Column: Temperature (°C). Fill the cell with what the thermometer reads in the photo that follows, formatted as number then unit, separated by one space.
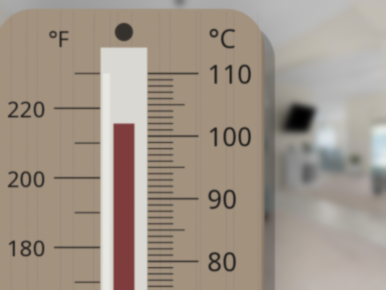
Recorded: 102 °C
